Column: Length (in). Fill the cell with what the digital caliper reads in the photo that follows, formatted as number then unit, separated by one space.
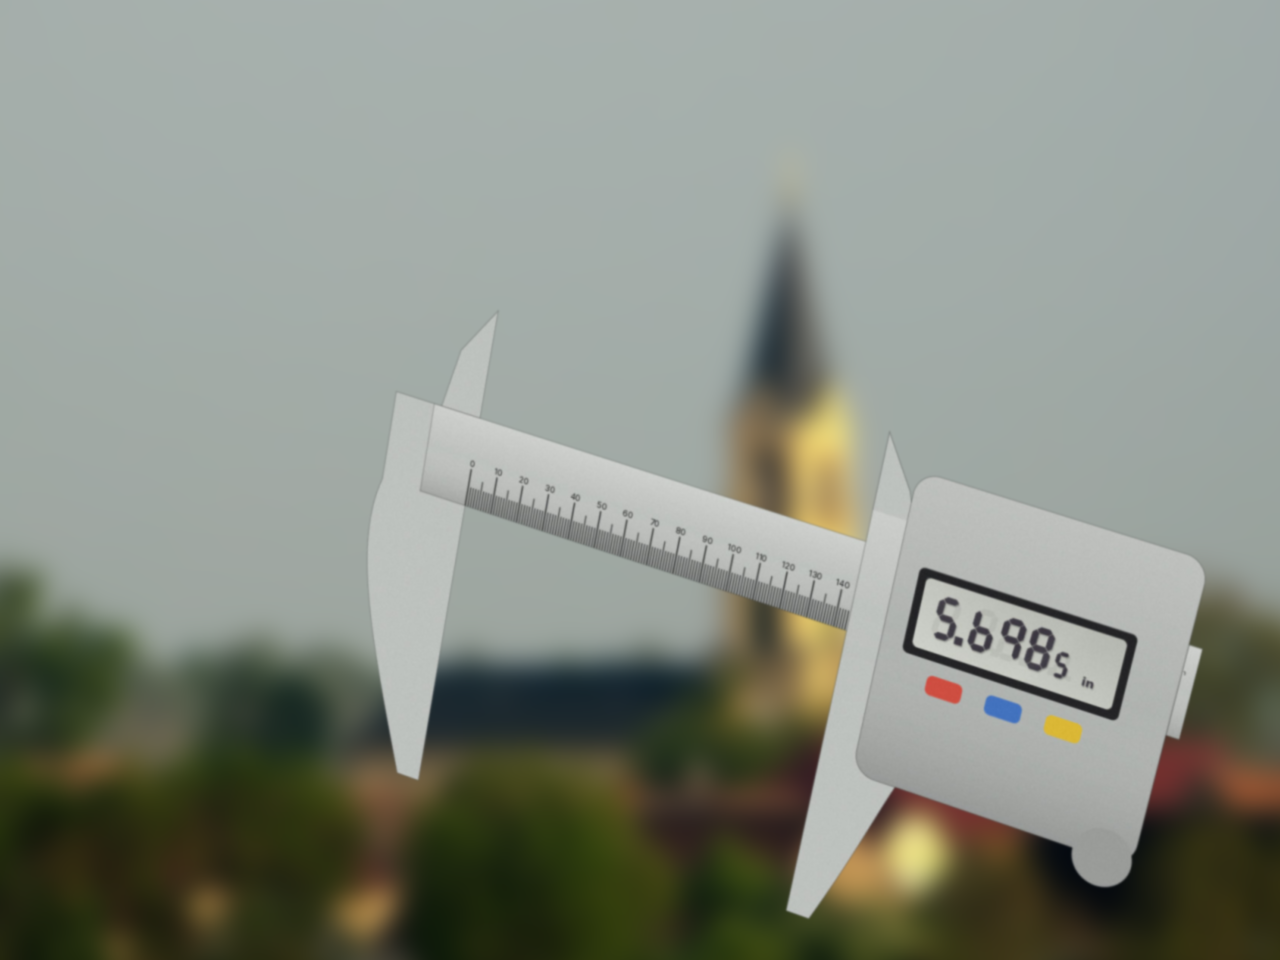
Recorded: 5.6985 in
